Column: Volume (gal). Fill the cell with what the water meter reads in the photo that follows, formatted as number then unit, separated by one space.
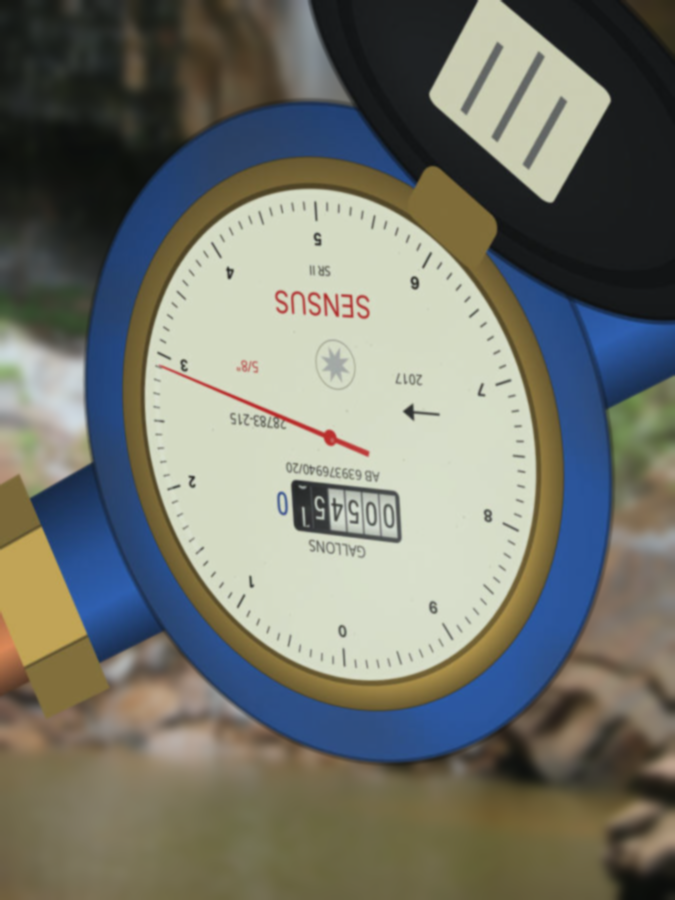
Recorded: 54512.9 gal
